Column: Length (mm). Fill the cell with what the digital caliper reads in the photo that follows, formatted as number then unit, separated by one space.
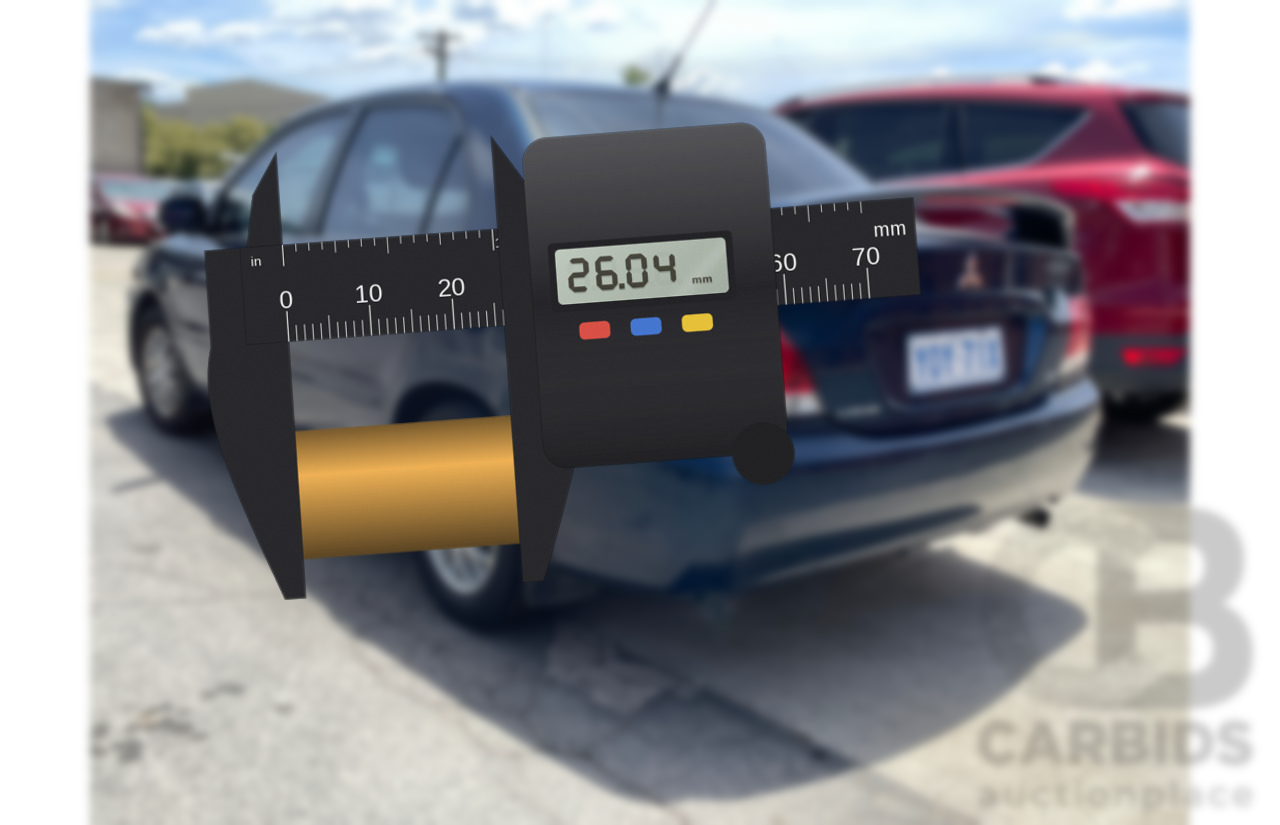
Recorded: 26.04 mm
